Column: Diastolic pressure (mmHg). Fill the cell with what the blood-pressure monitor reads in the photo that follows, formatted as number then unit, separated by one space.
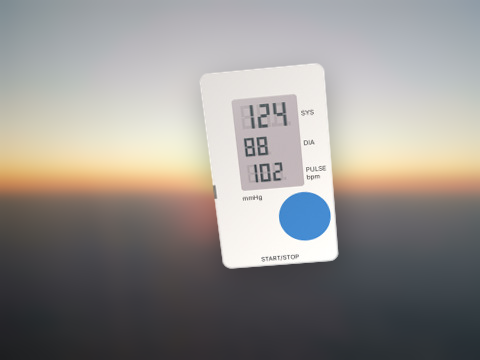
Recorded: 88 mmHg
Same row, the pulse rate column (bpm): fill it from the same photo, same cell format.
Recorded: 102 bpm
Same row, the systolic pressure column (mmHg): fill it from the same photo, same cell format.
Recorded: 124 mmHg
